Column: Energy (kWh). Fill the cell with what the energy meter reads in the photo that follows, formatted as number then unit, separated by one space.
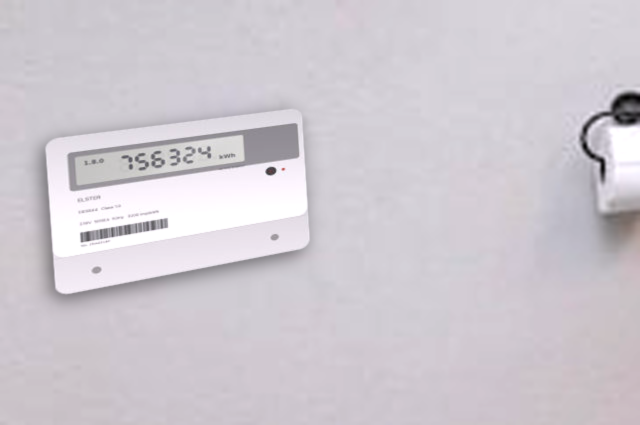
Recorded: 756324 kWh
